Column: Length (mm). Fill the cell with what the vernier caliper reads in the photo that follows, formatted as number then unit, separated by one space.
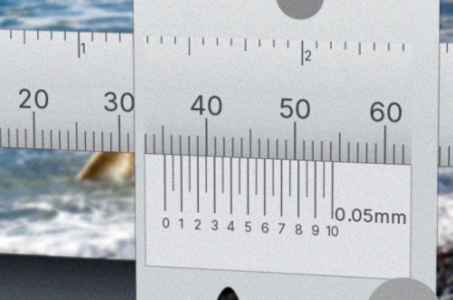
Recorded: 35.2 mm
